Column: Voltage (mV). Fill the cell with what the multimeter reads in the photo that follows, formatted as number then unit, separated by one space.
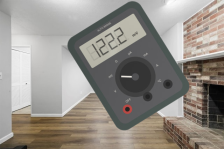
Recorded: 122.2 mV
